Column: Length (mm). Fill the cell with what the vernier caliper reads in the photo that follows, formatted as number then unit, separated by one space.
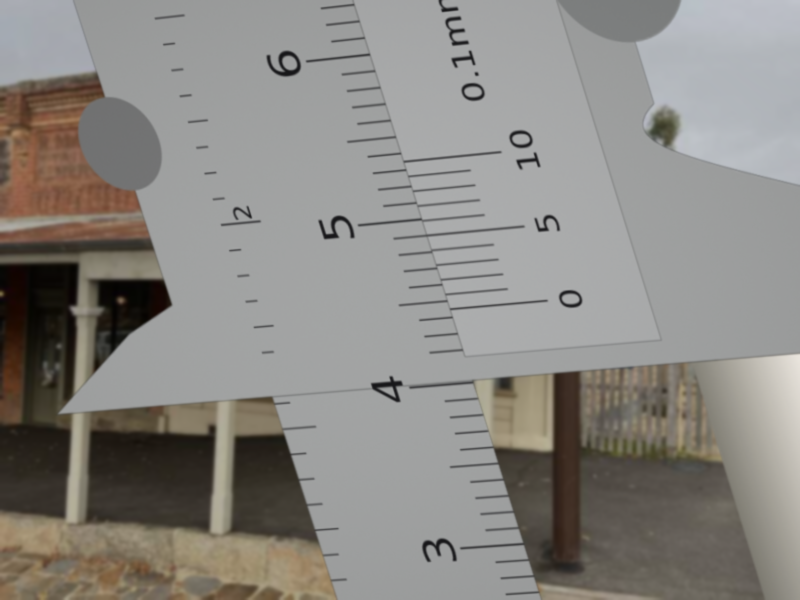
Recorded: 44.5 mm
